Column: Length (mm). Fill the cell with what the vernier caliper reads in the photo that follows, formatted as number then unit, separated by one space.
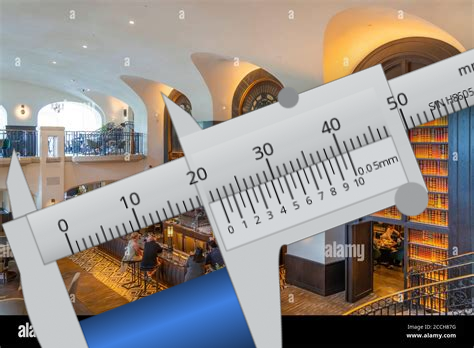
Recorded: 22.0 mm
